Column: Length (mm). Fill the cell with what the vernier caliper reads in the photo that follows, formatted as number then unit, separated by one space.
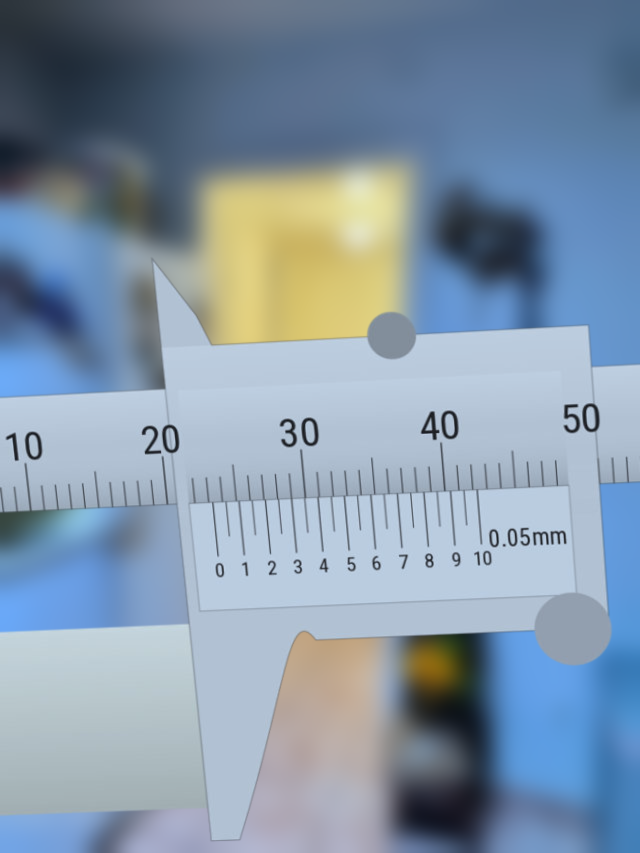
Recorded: 23.3 mm
